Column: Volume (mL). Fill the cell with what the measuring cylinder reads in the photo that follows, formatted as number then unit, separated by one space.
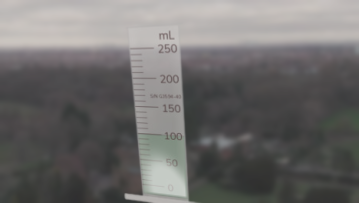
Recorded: 100 mL
